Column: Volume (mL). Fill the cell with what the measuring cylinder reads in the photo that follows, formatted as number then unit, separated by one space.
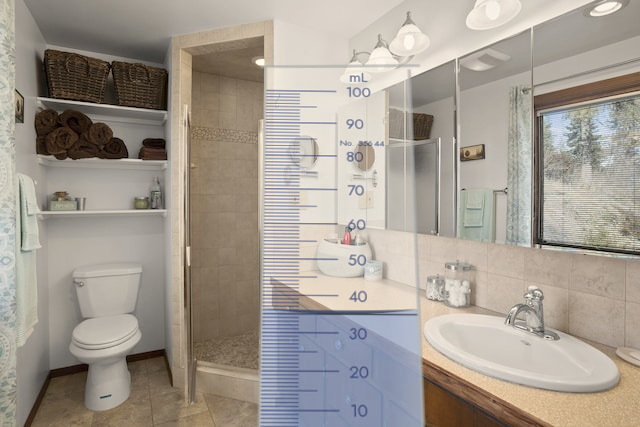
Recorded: 35 mL
